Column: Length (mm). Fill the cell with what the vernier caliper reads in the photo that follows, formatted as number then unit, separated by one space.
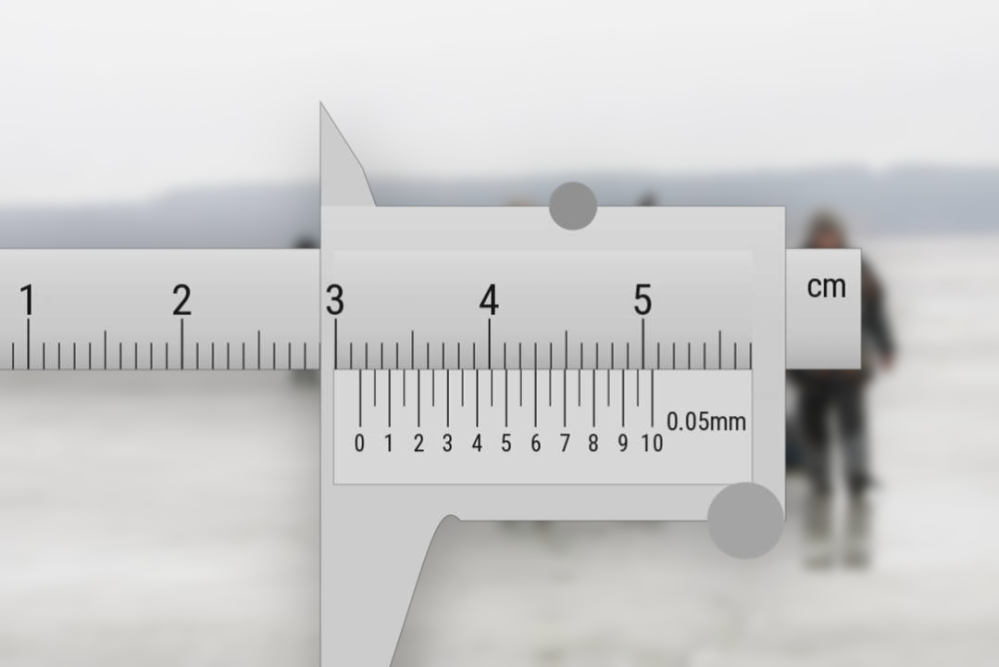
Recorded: 31.6 mm
